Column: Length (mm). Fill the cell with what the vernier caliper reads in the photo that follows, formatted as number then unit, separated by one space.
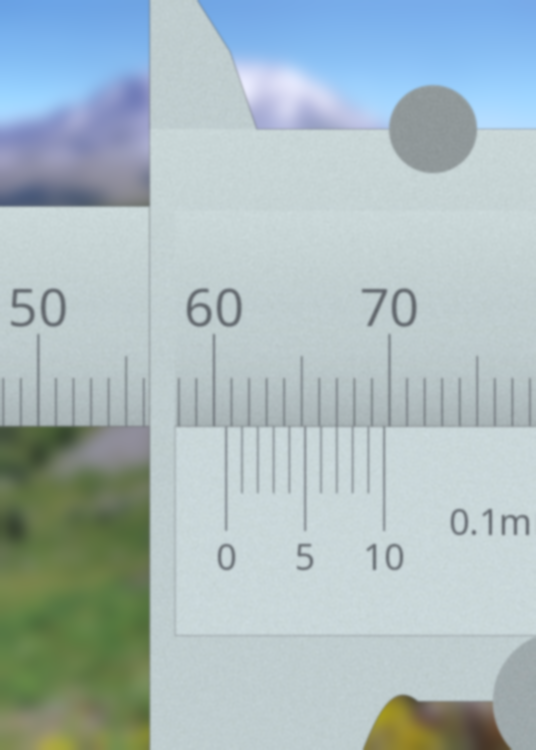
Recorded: 60.7 mm
